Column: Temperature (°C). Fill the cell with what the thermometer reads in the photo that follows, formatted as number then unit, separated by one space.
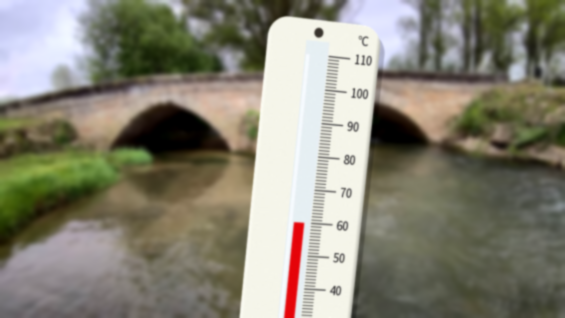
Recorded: 60 °C
